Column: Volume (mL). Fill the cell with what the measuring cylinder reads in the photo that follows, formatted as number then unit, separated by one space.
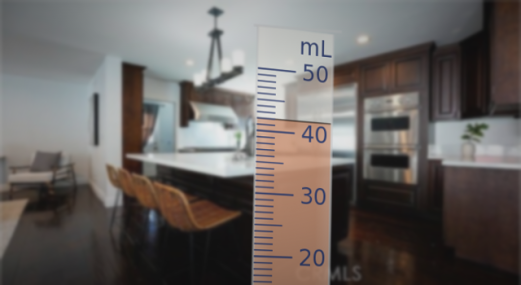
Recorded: 42 mL
